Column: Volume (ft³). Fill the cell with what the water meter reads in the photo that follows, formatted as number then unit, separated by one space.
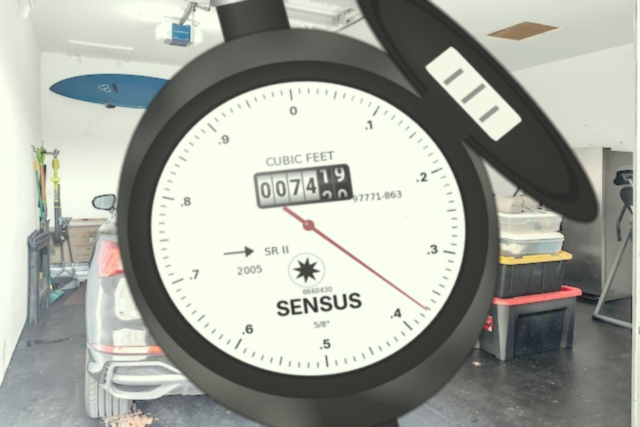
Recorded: 7419.37 ft³
